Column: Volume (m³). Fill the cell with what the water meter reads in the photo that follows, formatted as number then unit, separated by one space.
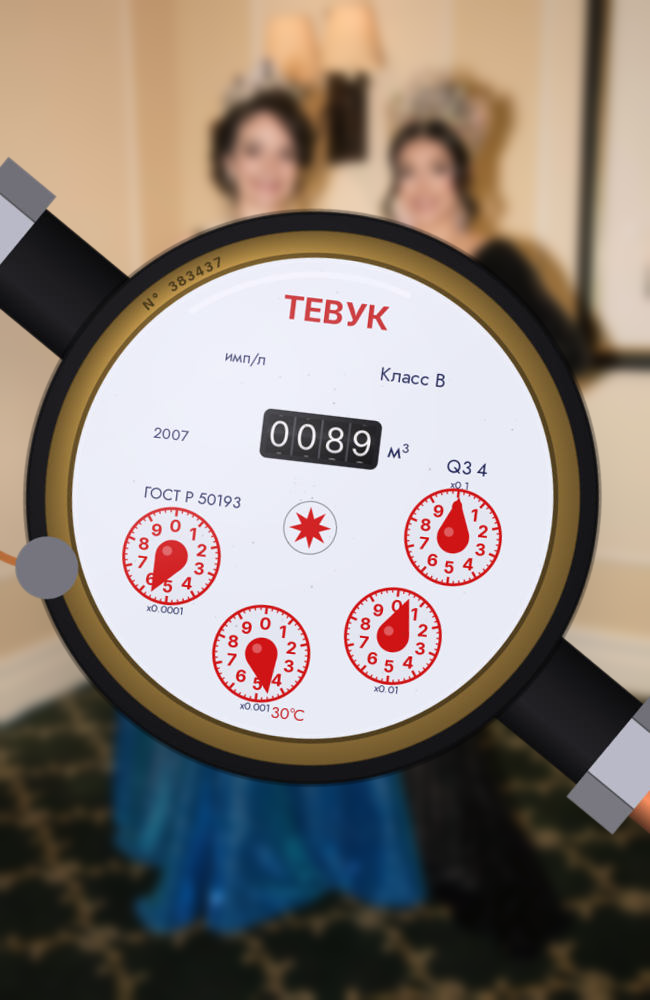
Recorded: 89.0045 m³
